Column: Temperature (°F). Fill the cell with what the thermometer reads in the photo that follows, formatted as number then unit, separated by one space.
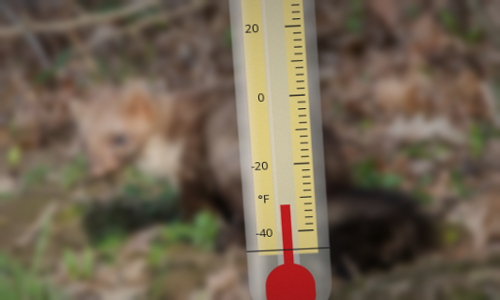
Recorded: -32 °F
